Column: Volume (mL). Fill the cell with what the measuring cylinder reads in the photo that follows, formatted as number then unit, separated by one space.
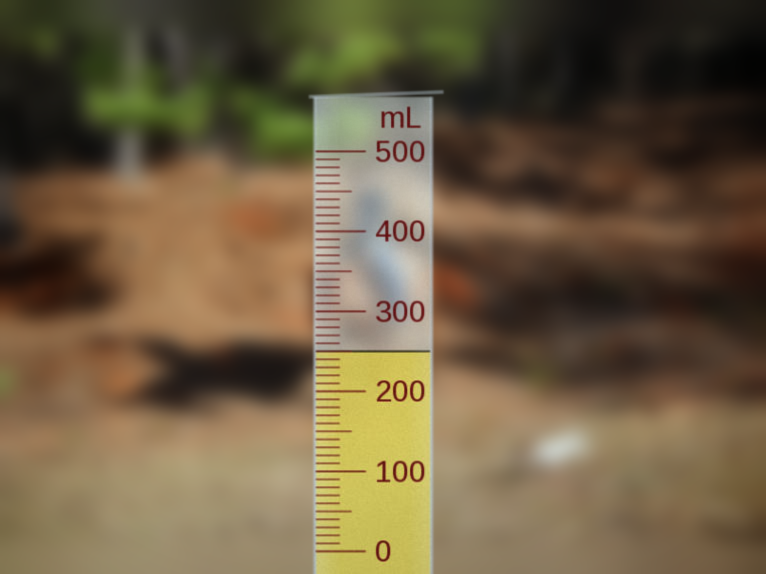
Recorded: 250 mL
